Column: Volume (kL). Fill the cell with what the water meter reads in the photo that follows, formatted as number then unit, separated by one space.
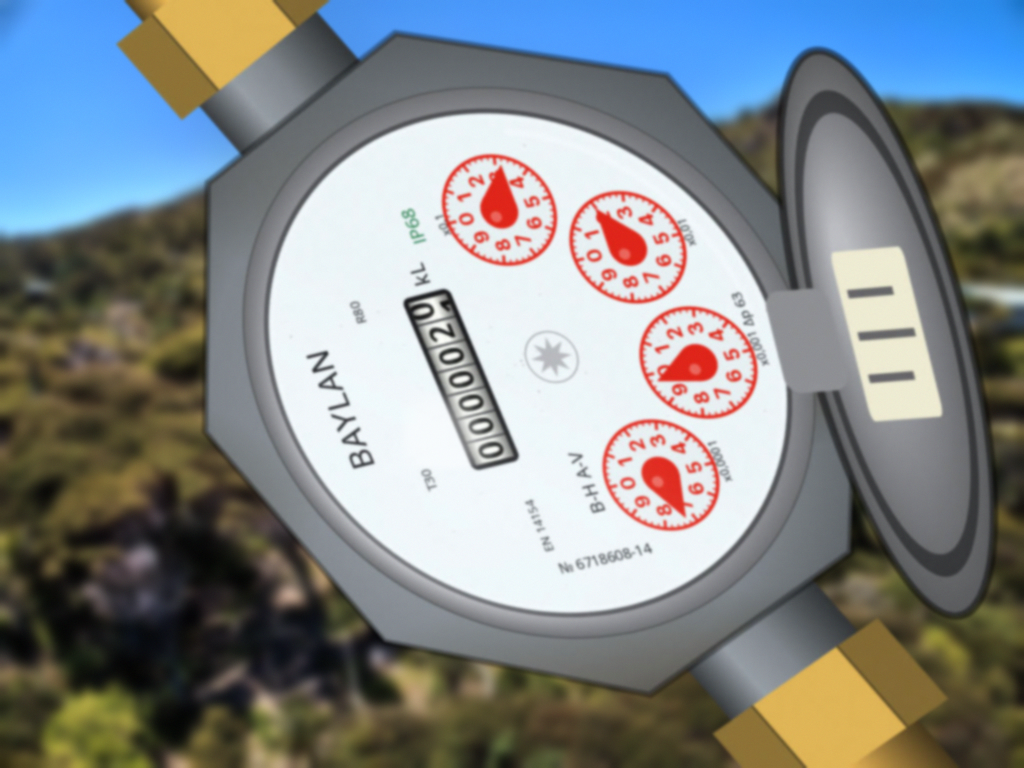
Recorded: 20.3197 kL
